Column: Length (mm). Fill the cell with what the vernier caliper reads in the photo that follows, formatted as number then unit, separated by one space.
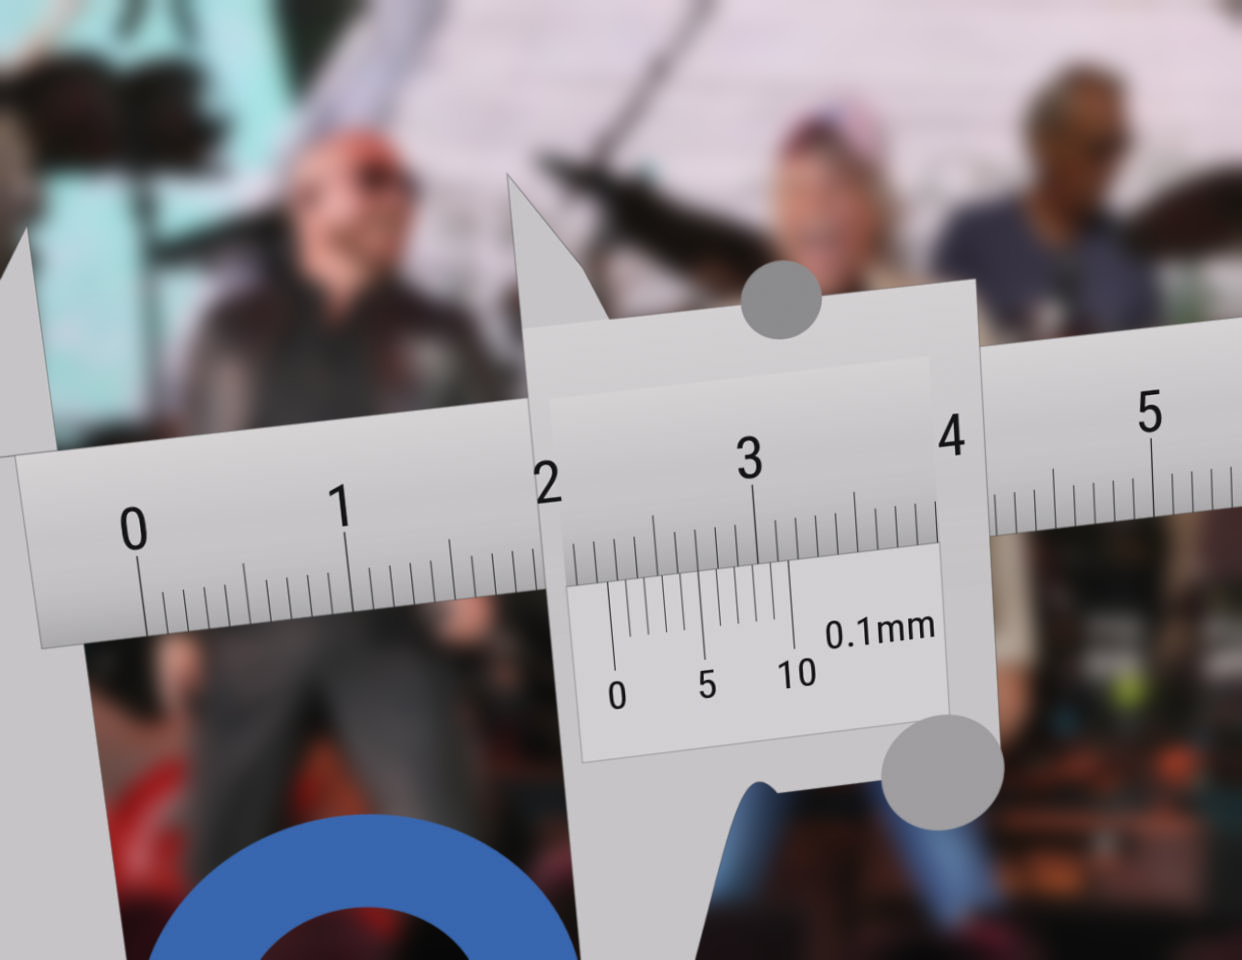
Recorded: 22.5 mm
